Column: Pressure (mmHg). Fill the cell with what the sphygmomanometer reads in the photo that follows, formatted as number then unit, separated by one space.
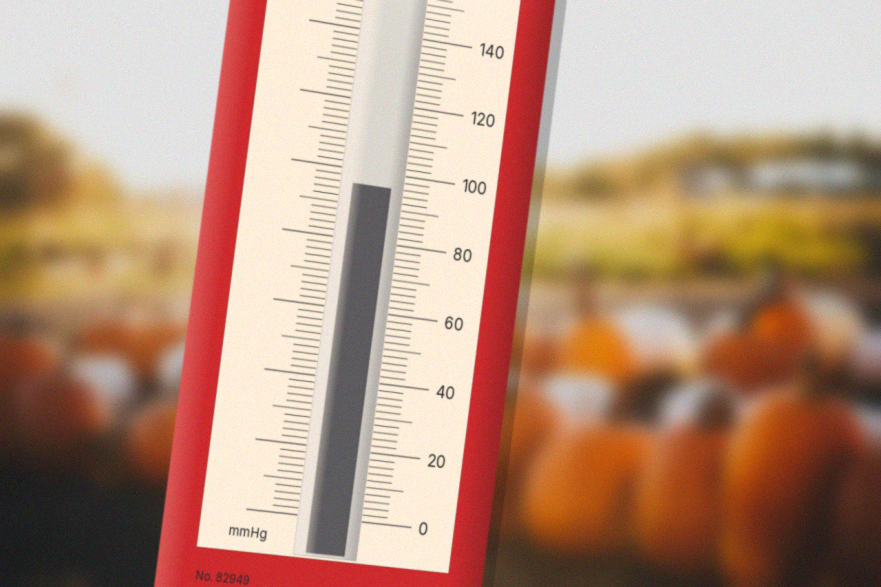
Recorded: 96 mmHg
